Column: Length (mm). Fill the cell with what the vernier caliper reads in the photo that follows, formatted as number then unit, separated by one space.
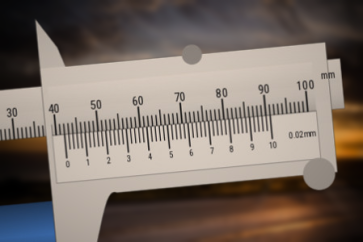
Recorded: 42.0 mm
